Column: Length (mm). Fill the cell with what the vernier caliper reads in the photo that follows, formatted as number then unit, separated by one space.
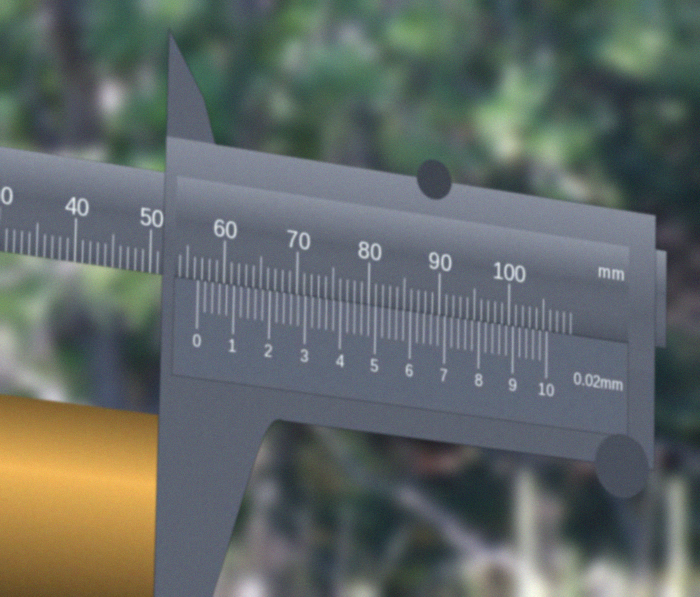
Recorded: 56.5 mm
